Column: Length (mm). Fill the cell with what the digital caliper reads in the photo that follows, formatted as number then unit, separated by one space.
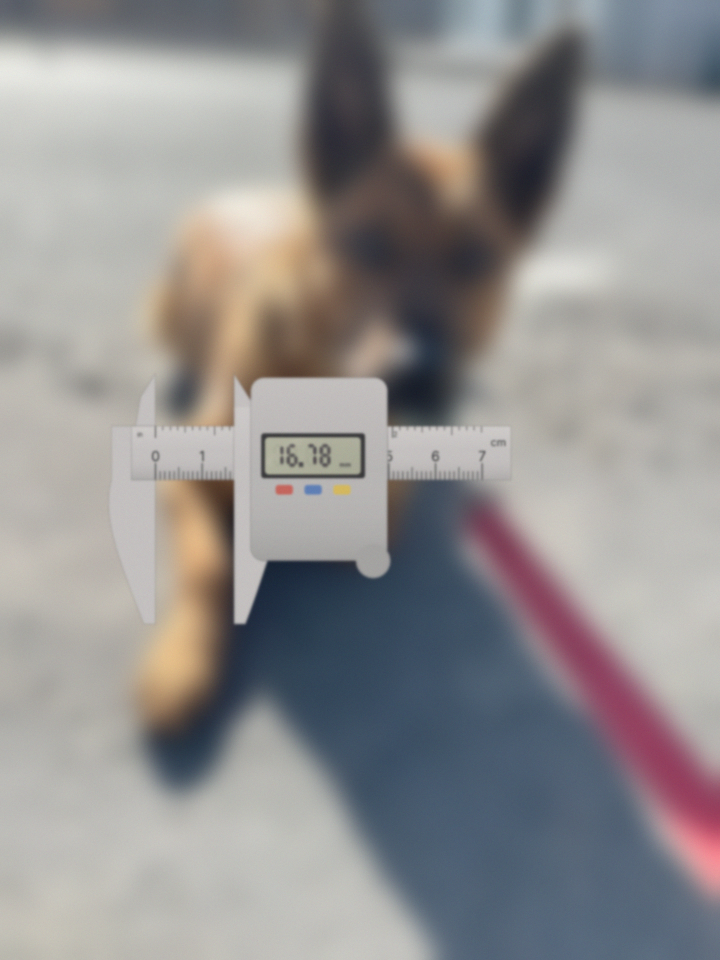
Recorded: 16.78 mm
